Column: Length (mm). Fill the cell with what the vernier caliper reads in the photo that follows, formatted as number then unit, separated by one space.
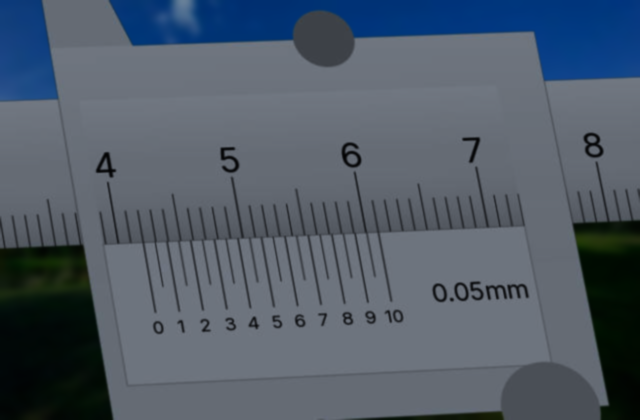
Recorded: 42.0 mm
